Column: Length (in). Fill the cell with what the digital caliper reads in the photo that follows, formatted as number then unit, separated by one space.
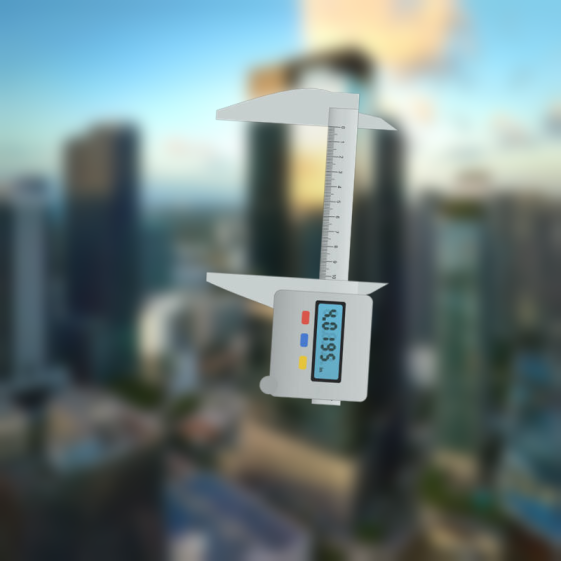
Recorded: 4.0195 in
